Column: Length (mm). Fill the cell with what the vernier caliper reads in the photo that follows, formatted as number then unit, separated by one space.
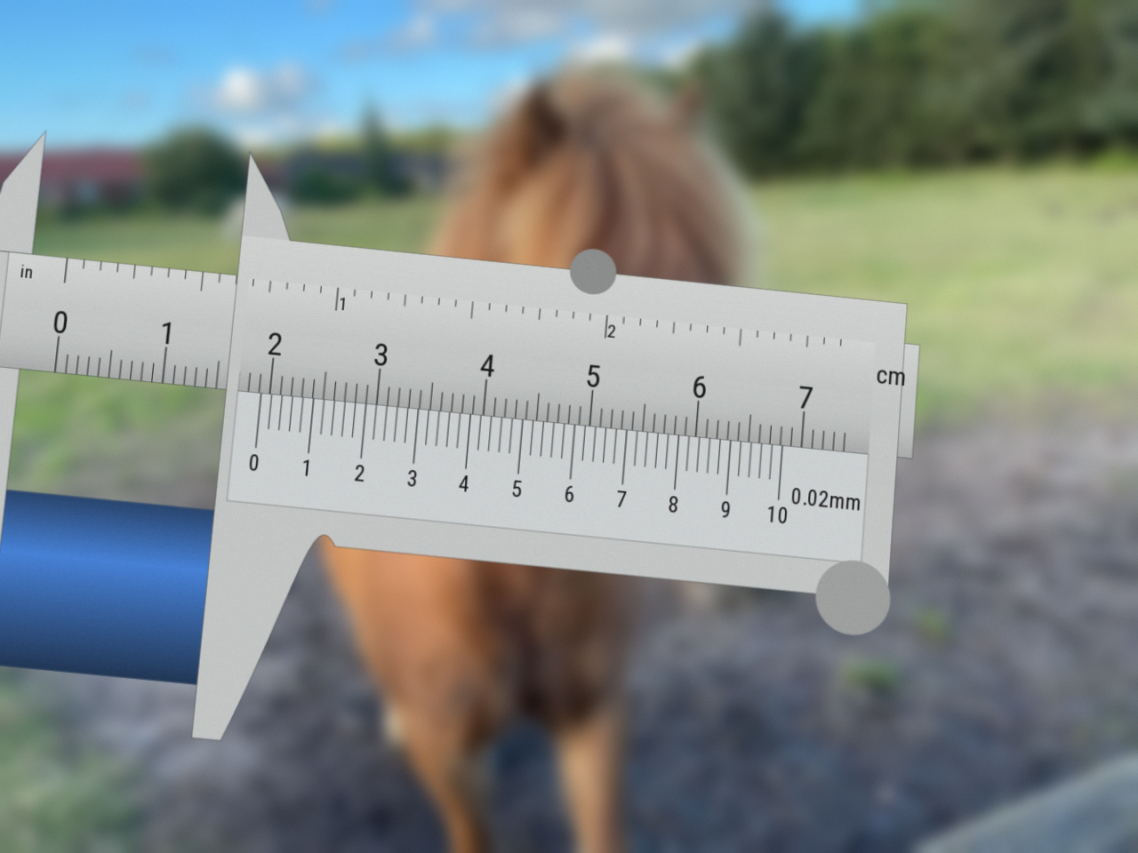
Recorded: 19.2 mm
